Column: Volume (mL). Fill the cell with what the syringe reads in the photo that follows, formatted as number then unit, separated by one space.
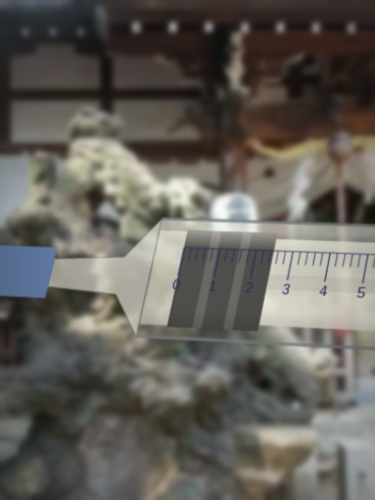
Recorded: 0 mL
